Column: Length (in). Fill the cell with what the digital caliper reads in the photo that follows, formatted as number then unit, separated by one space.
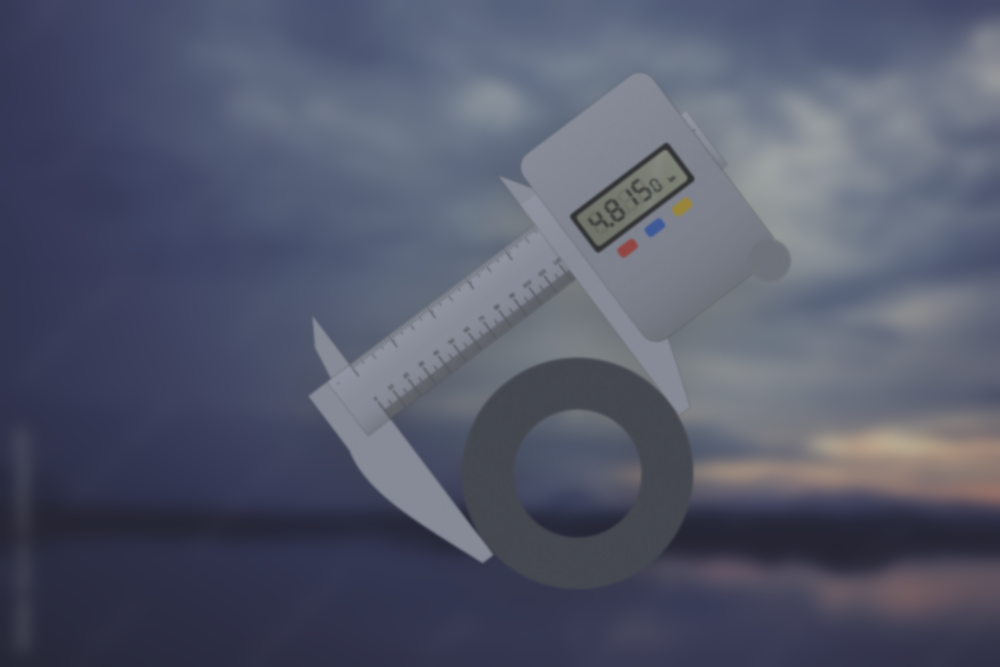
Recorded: 4.8150 in
